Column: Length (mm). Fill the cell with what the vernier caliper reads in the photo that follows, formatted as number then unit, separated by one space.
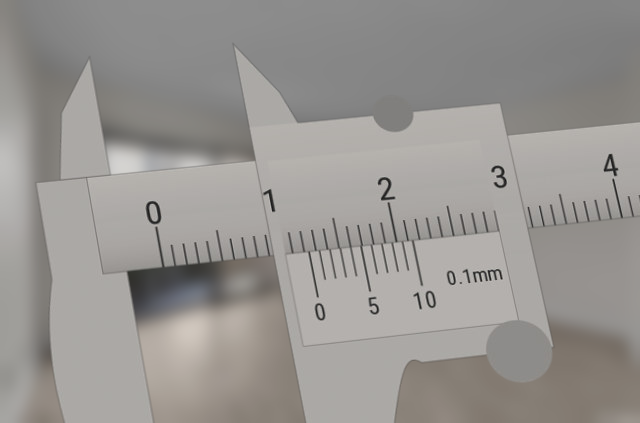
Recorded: 12.4 mm
